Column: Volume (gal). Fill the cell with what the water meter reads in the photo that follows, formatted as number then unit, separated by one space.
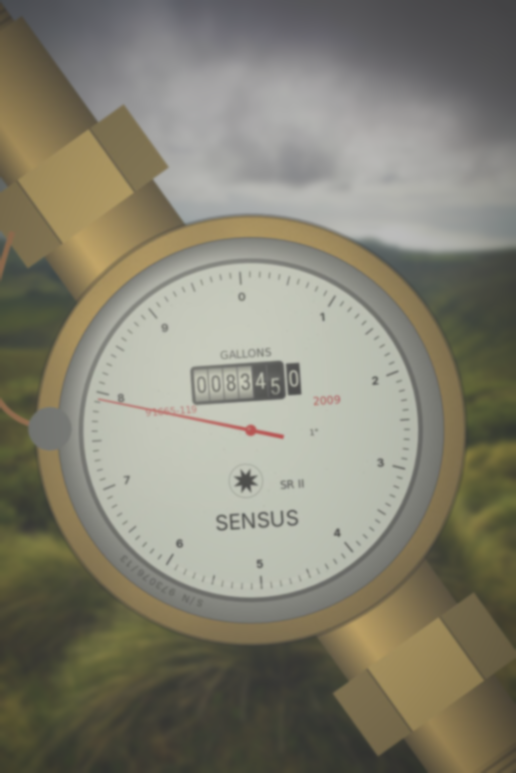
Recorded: 83447.9 gal
